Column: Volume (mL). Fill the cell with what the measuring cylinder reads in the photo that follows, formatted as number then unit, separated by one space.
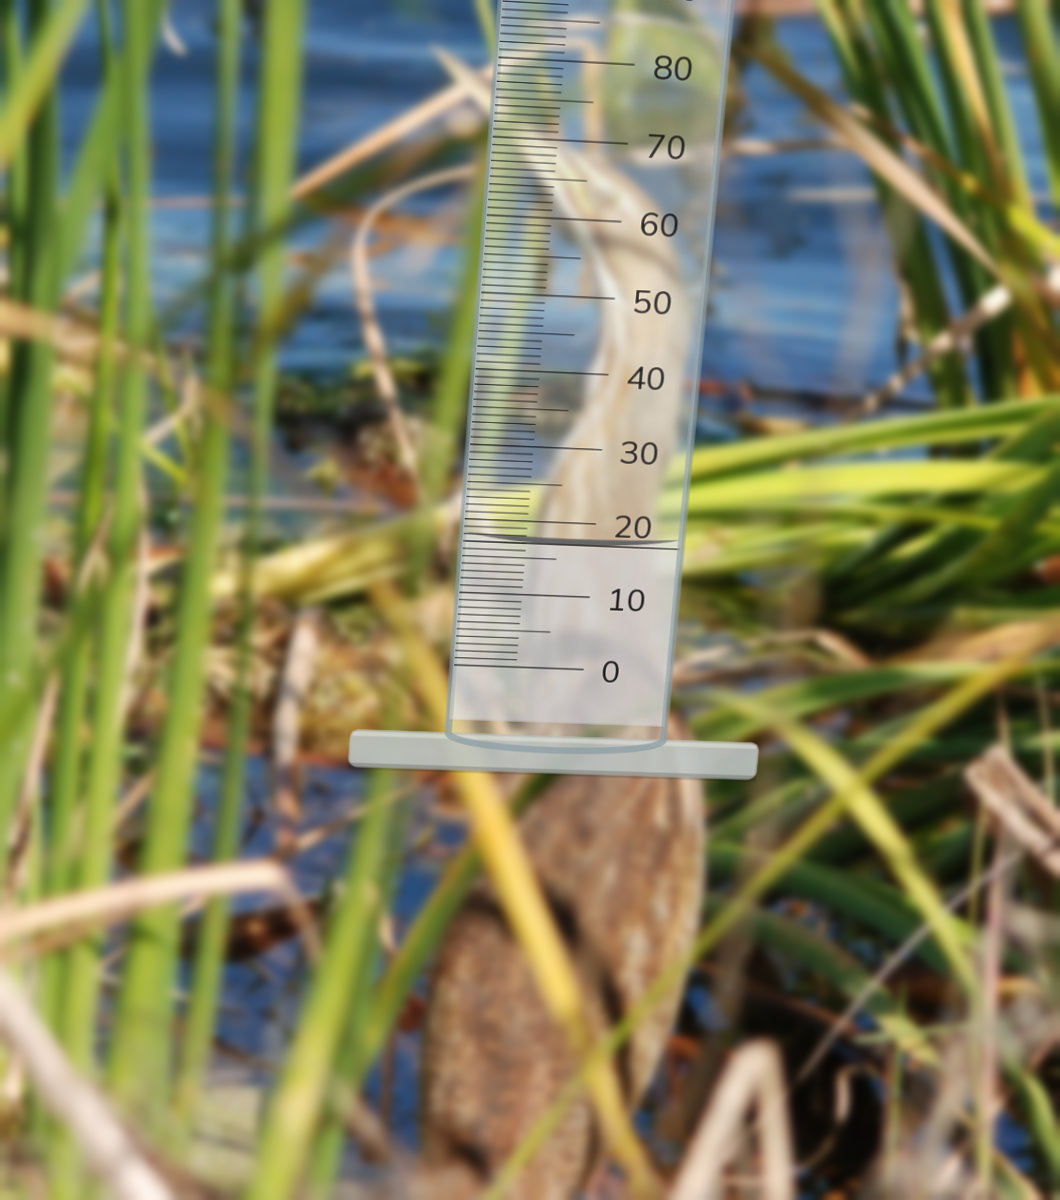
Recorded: 17 mL
